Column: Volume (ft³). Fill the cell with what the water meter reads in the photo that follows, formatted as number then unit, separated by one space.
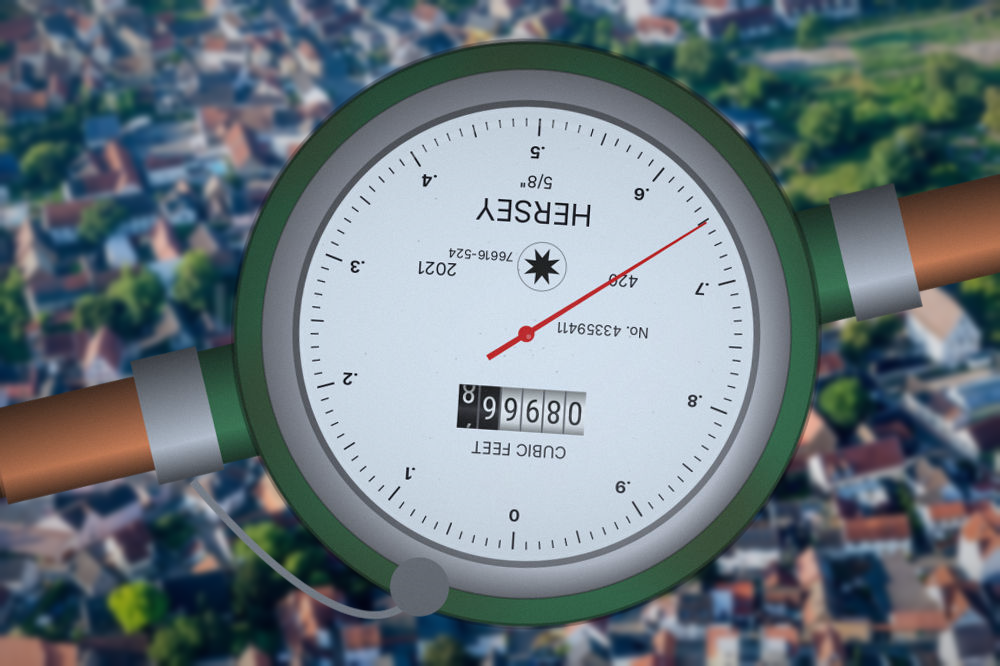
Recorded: 89667.65 ft³
